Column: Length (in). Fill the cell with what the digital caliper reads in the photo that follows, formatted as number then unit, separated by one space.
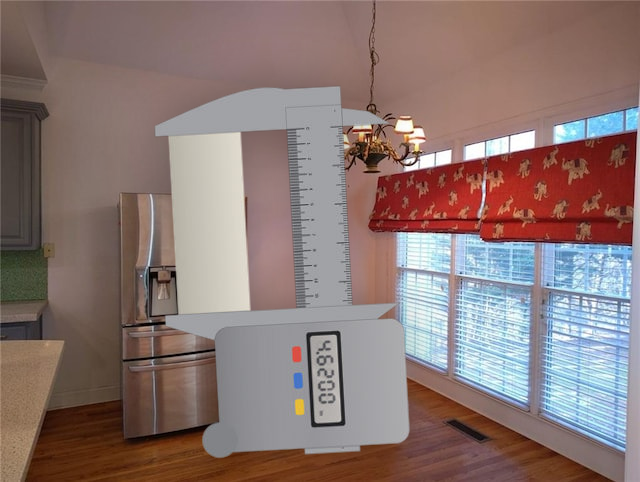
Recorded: 4.6200 in
